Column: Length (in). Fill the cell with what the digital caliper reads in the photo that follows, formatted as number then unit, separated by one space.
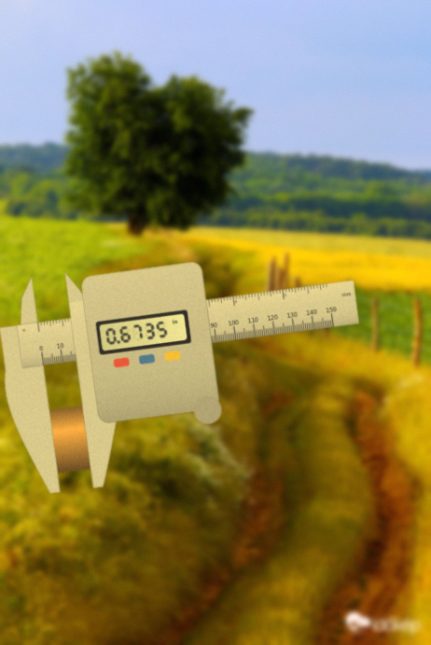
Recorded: 0.6735 in
